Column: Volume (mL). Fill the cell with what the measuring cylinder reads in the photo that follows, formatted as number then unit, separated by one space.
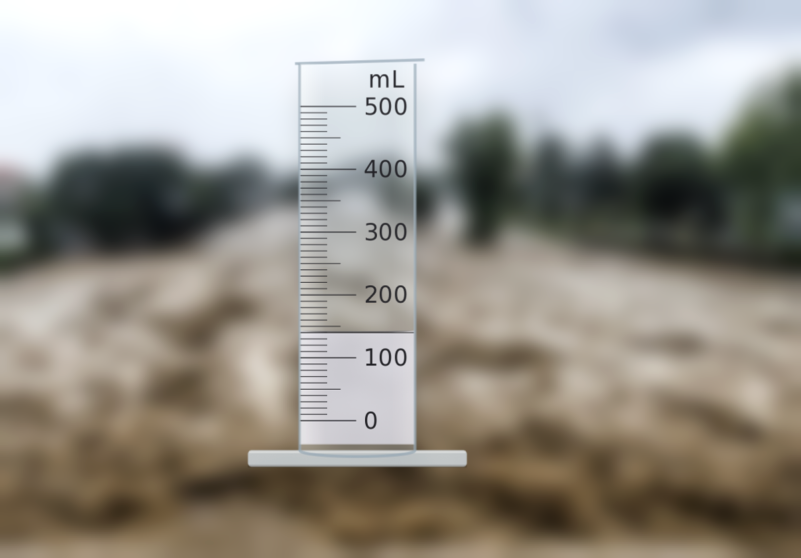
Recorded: 140 mL
